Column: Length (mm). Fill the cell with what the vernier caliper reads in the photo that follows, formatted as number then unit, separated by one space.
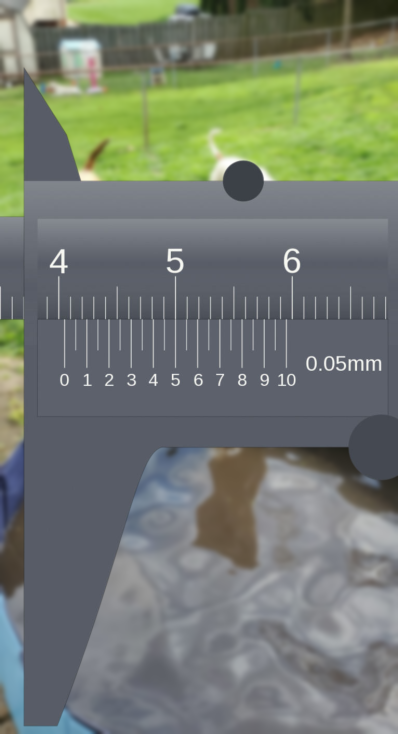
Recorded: 40.5 mm
